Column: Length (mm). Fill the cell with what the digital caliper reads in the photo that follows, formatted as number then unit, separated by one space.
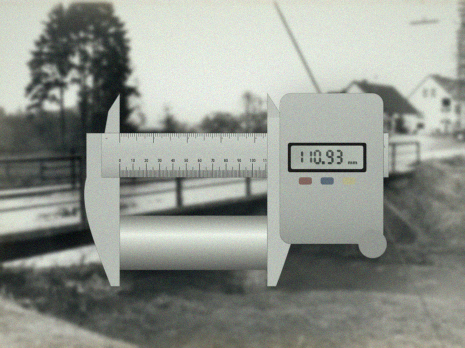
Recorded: 110.93 mm
